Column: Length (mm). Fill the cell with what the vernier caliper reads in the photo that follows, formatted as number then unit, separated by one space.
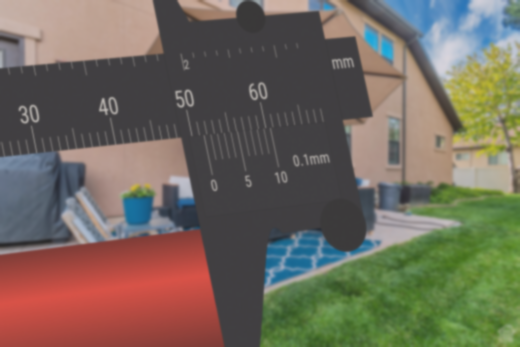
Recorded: 51.6 mm
